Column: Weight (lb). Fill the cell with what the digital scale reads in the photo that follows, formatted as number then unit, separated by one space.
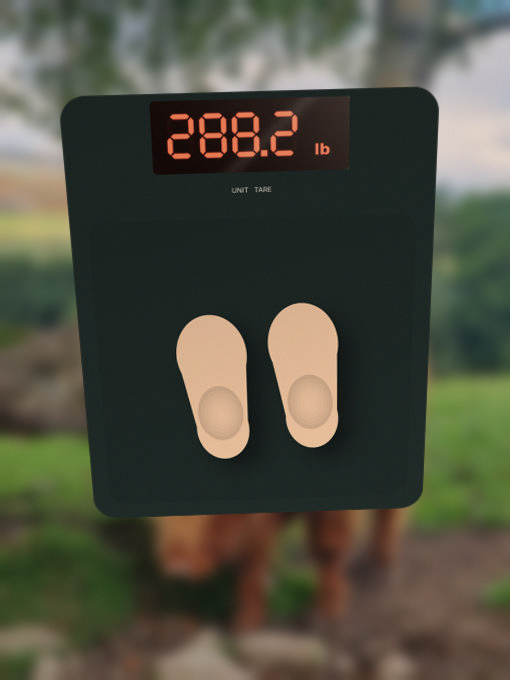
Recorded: 288.2 lb
